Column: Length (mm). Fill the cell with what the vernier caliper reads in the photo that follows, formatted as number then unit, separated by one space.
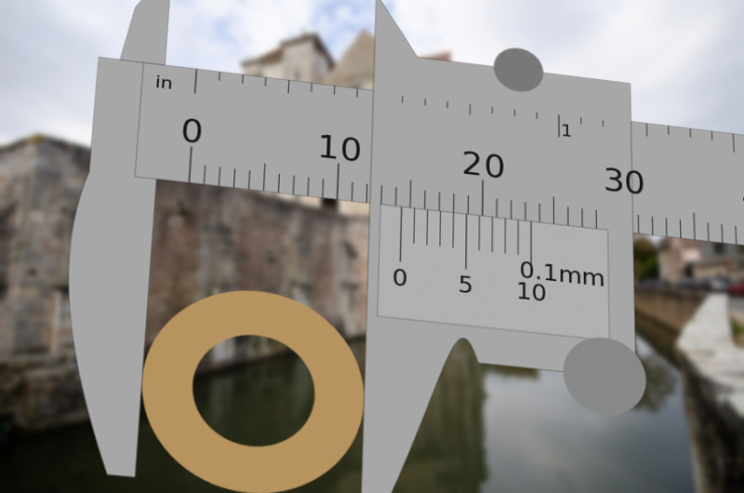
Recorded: 14.4 mm
